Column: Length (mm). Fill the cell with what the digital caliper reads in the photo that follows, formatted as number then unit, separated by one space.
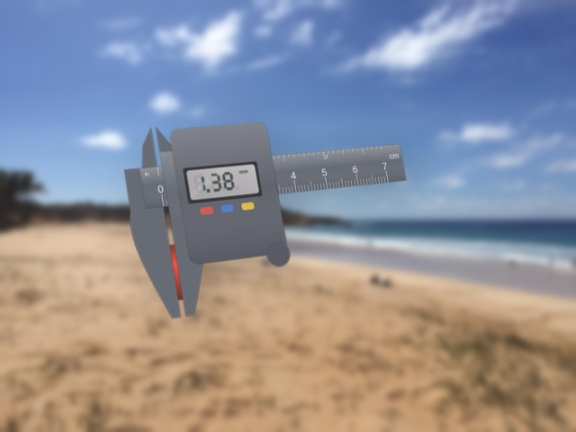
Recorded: 1.38 mm
